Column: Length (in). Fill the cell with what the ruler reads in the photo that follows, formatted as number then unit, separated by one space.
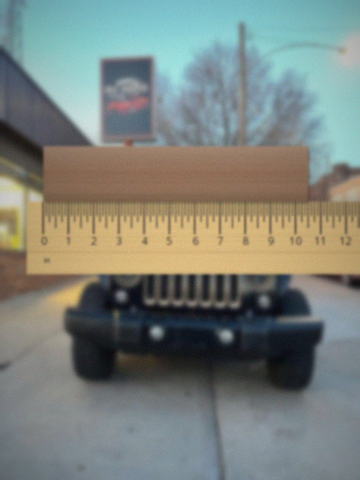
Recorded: 10.5 in
